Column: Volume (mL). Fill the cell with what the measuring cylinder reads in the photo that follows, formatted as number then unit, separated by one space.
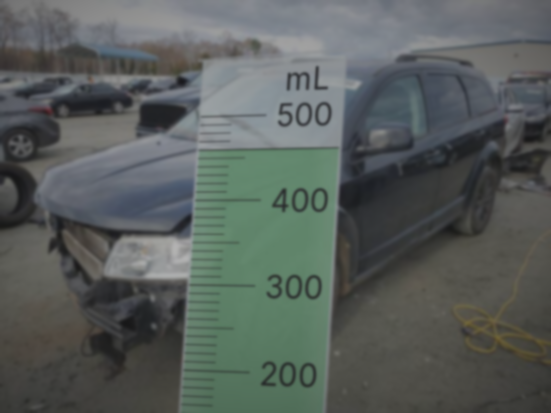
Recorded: 460 mL
